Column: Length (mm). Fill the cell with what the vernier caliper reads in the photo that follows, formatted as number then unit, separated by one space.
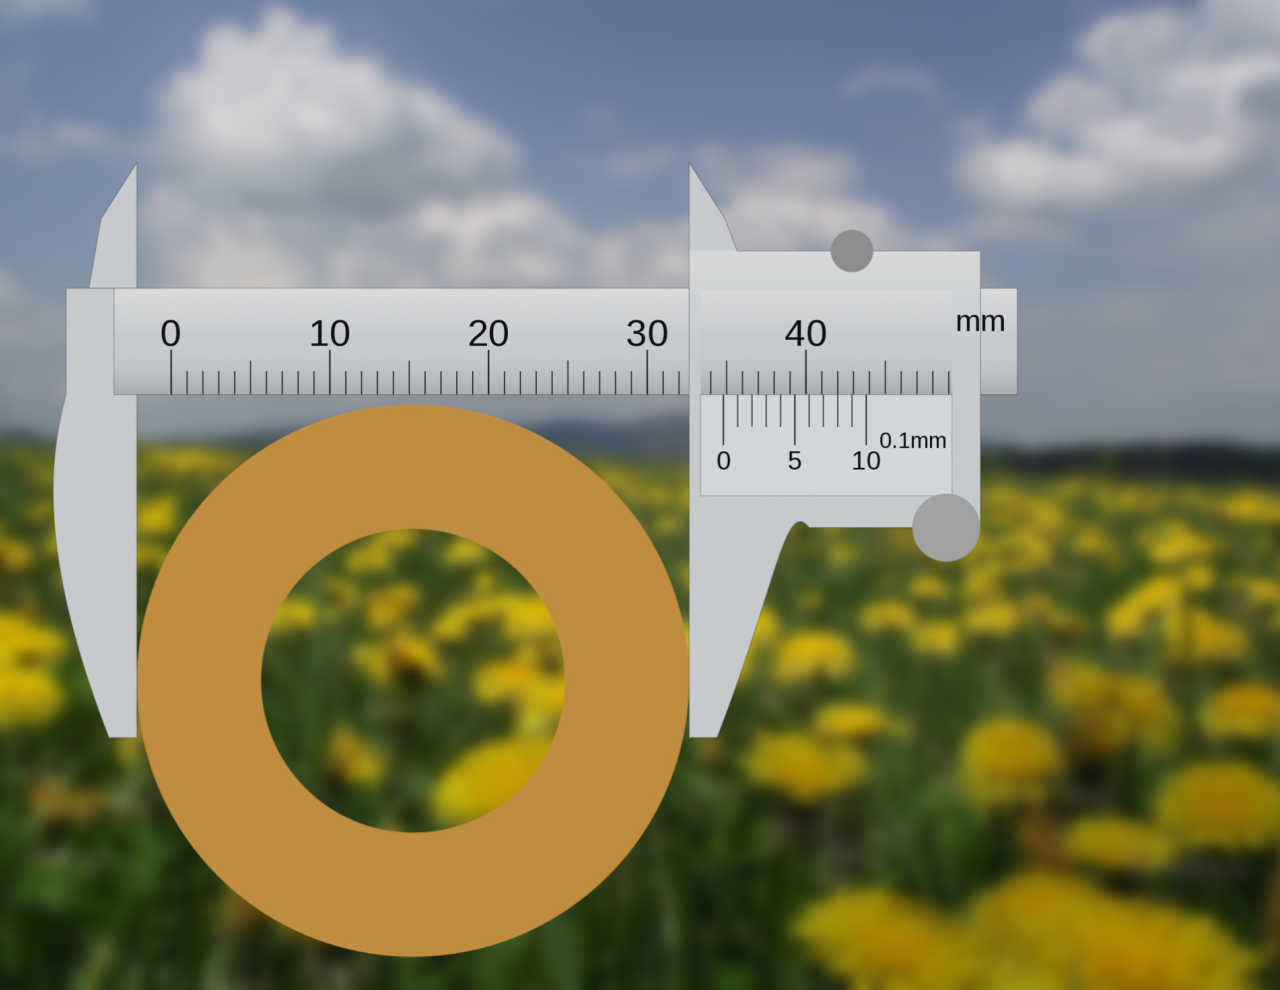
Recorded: 34.8 mm
